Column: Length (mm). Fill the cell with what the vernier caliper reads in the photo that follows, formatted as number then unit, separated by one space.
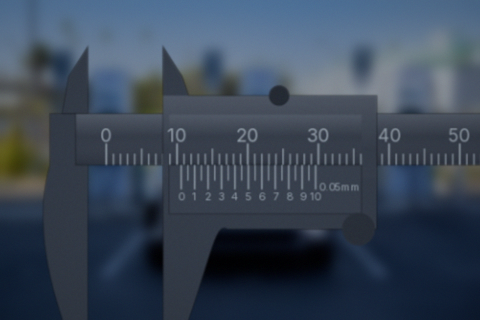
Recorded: 10.6 mm
